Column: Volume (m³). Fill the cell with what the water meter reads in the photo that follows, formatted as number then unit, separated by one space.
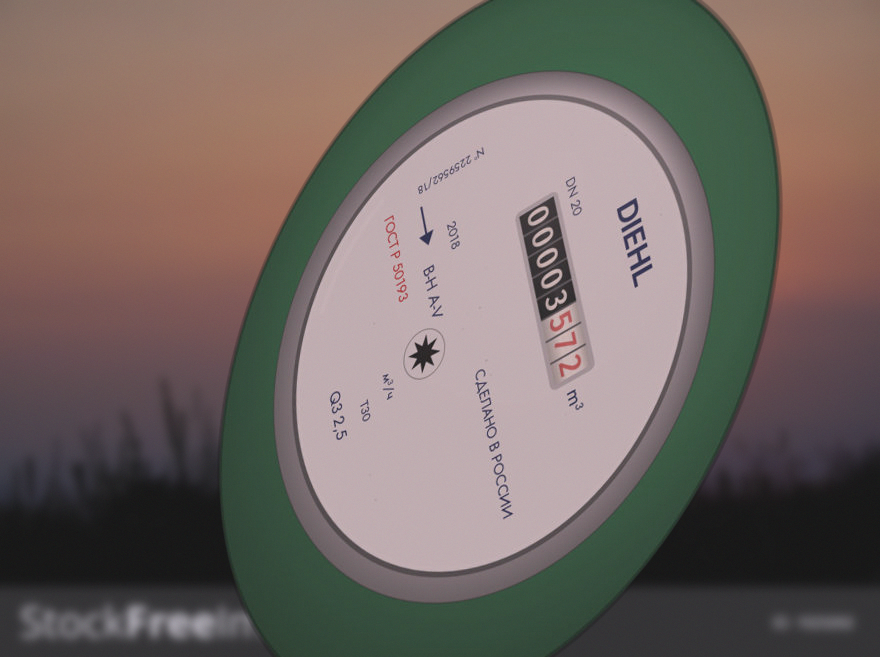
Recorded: 3.572 m³
